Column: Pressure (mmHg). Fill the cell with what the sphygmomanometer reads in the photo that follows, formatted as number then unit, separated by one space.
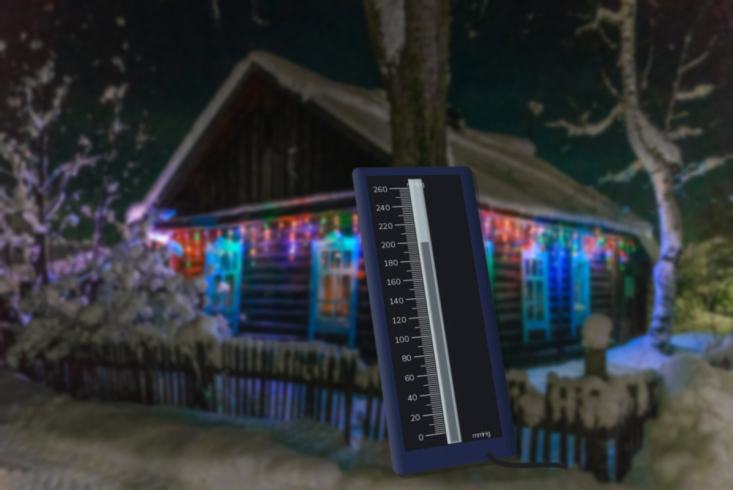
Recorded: 200 mmHg
